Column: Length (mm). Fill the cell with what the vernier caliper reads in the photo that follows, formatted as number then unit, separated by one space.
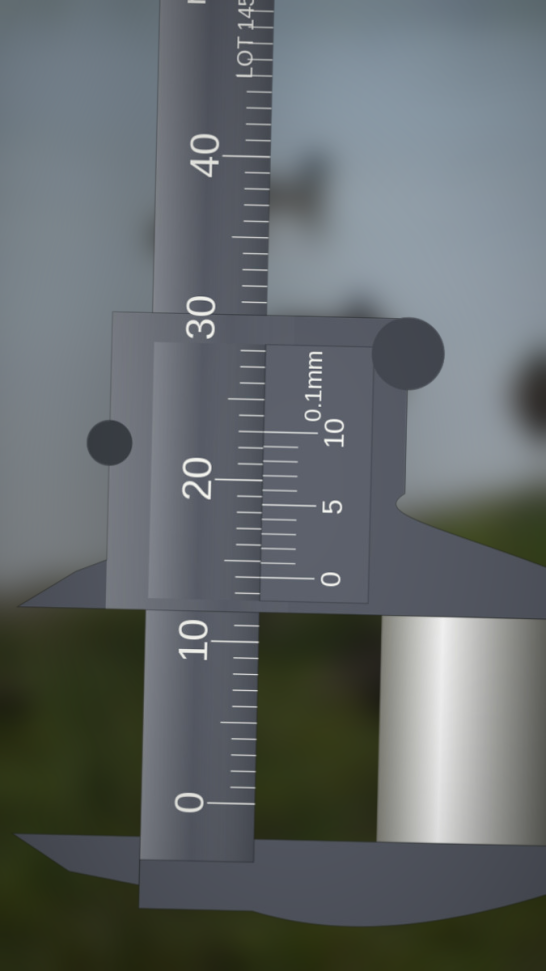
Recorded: 14.0 mm
